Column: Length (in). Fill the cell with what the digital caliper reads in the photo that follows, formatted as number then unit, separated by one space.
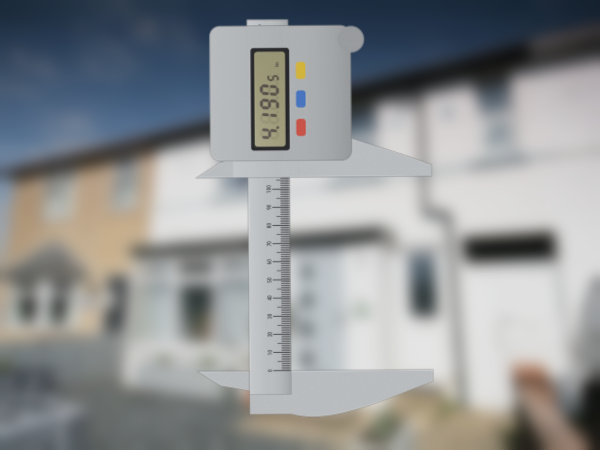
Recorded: 4.1905 in
